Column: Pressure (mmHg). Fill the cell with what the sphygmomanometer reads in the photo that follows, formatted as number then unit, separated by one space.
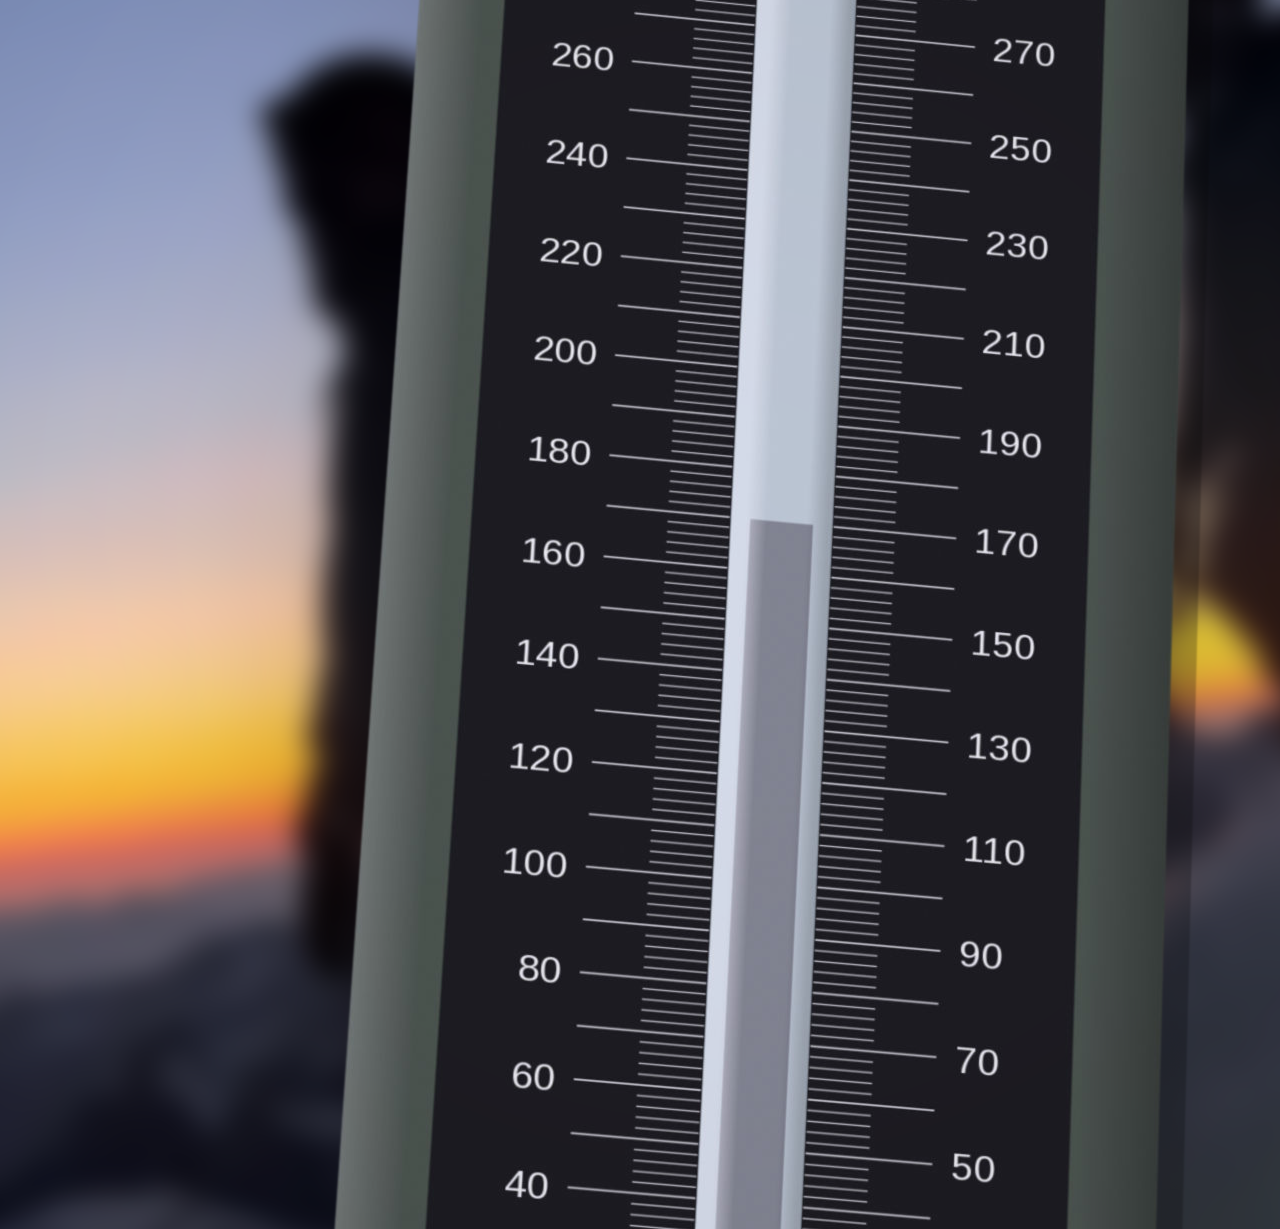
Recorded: 170 mmHg
